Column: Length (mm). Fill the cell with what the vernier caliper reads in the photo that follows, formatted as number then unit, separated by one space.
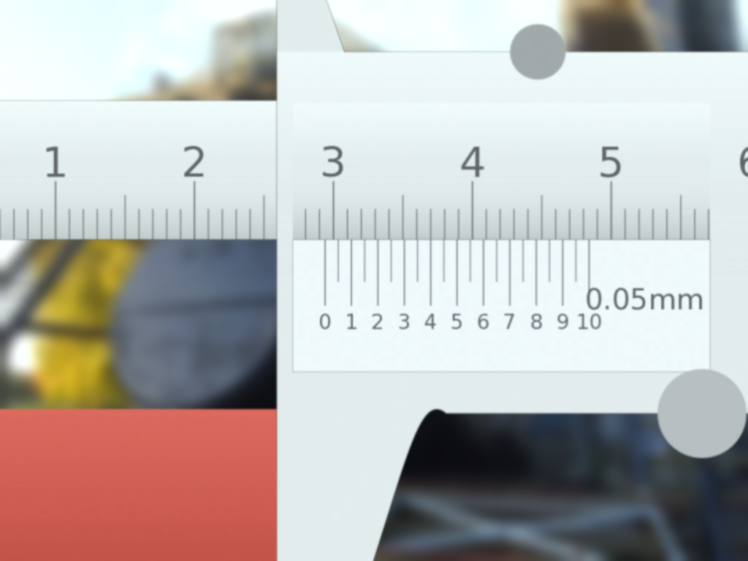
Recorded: 29.4 mm
